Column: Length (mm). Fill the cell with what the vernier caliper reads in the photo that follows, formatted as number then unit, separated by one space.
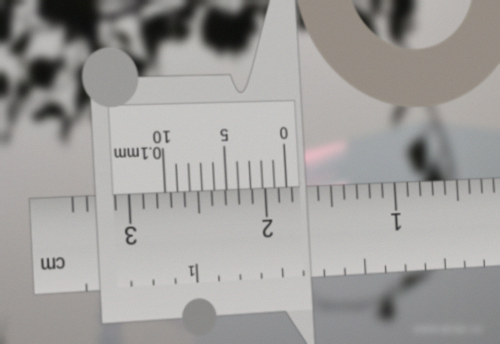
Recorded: 18.4 mm
